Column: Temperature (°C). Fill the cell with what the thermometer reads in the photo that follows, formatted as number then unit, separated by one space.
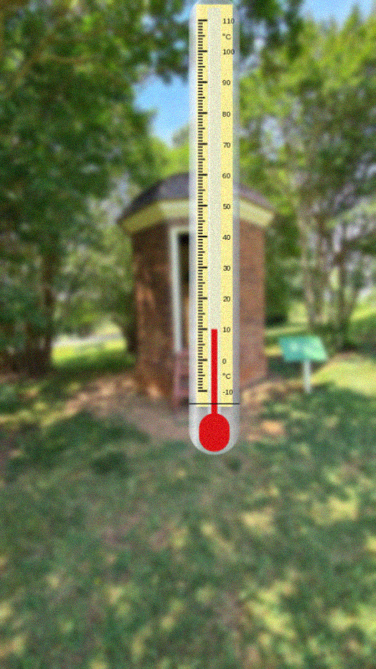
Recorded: 10 °C
